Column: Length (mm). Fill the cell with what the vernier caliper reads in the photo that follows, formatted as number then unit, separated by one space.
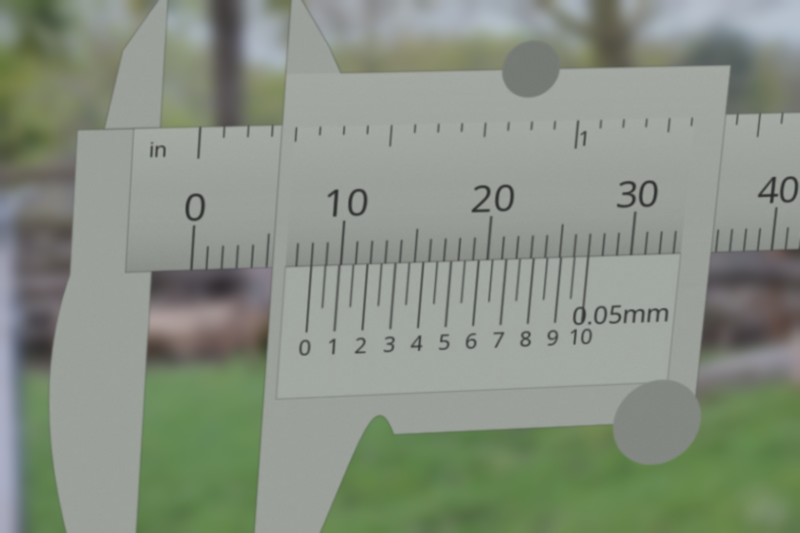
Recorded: 8.0 mm
